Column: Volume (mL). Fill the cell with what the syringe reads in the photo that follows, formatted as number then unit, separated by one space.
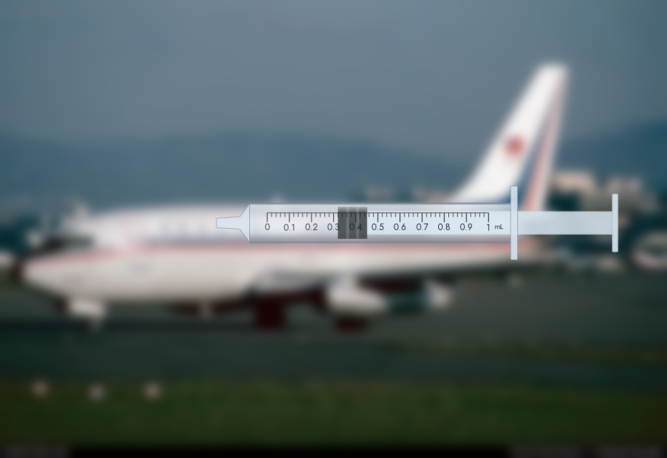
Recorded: 0.32 mL
